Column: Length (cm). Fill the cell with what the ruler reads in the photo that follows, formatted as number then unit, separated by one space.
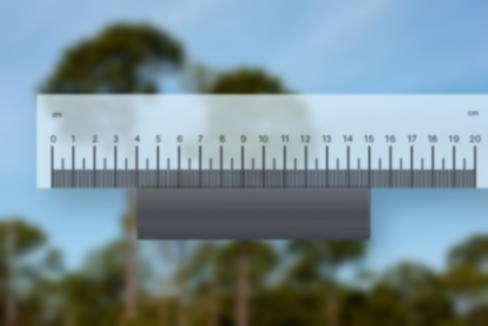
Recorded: 11 cm
